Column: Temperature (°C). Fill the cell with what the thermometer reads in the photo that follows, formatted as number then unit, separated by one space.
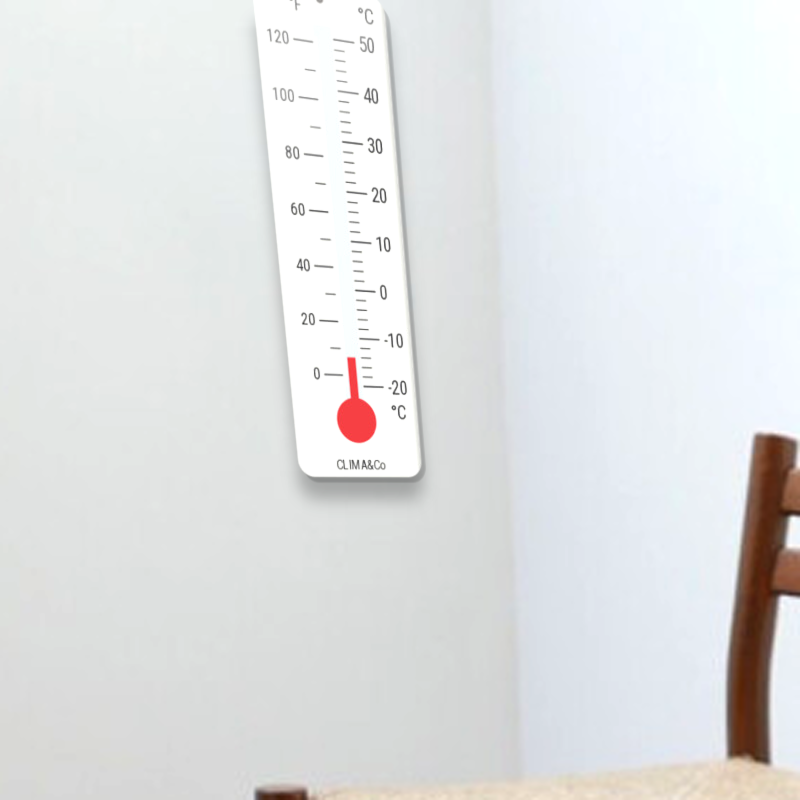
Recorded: -14 °C
